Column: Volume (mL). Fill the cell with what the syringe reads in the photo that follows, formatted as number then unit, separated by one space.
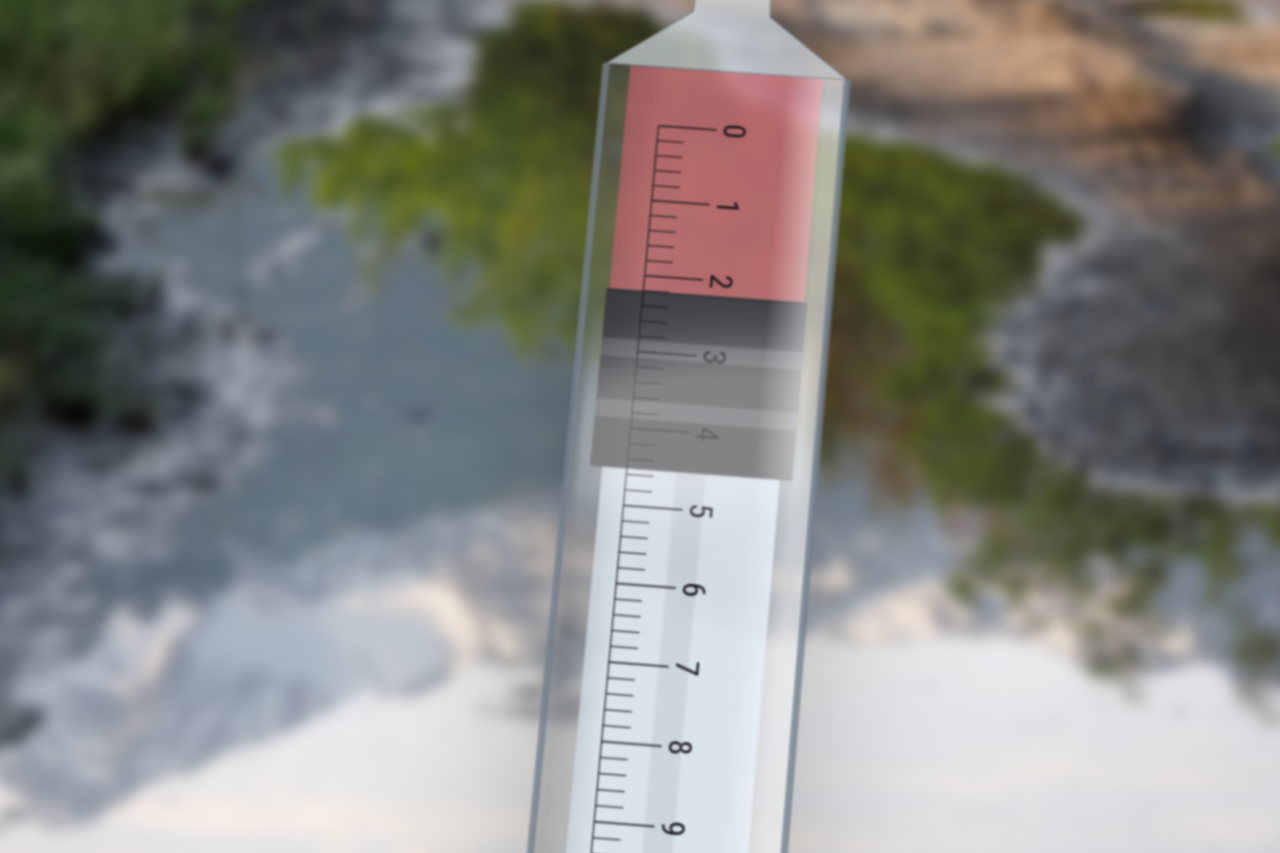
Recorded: 2.2 mL
